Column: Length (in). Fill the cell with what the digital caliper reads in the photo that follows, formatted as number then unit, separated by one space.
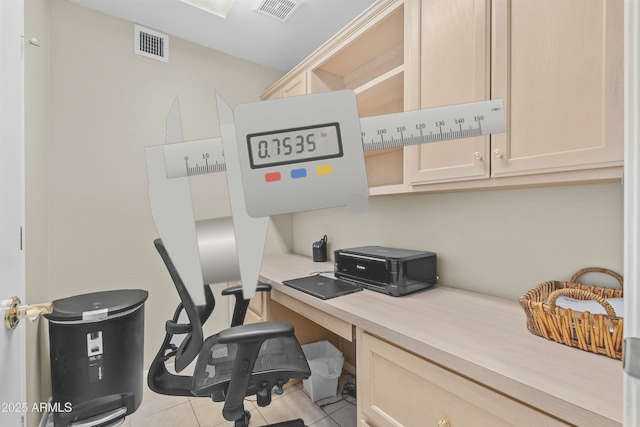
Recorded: 0.7535 in
